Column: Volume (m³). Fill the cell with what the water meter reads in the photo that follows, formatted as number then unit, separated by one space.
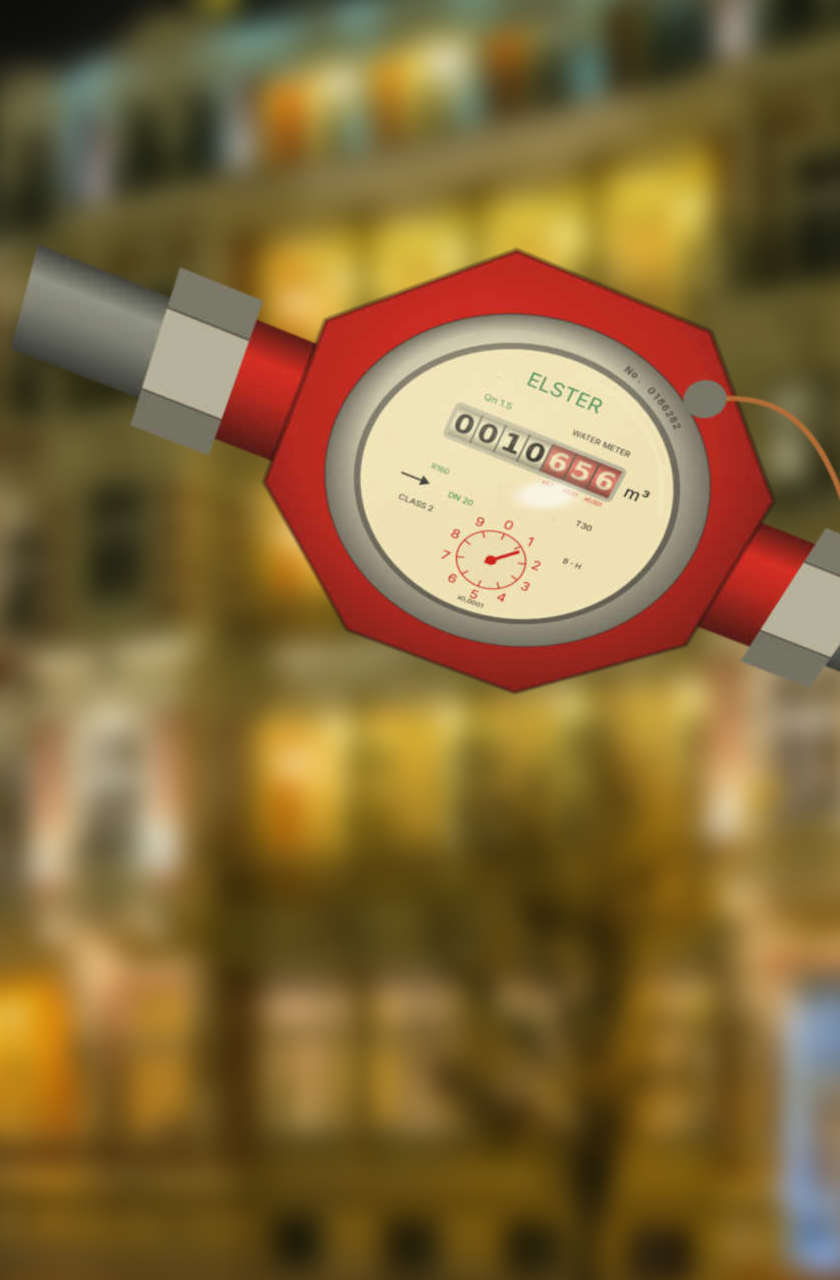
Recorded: 10.6561 m³
